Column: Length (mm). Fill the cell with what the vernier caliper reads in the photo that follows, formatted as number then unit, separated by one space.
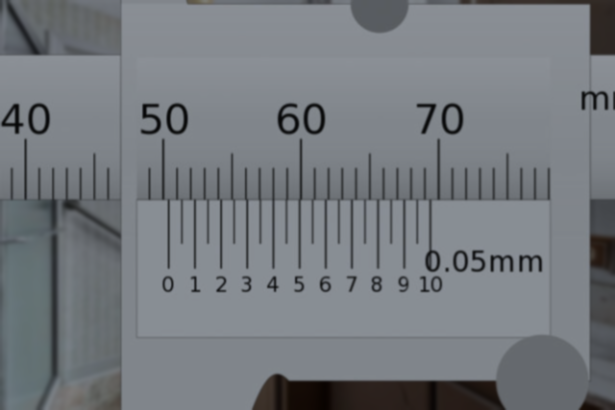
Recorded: 50.4 mm
